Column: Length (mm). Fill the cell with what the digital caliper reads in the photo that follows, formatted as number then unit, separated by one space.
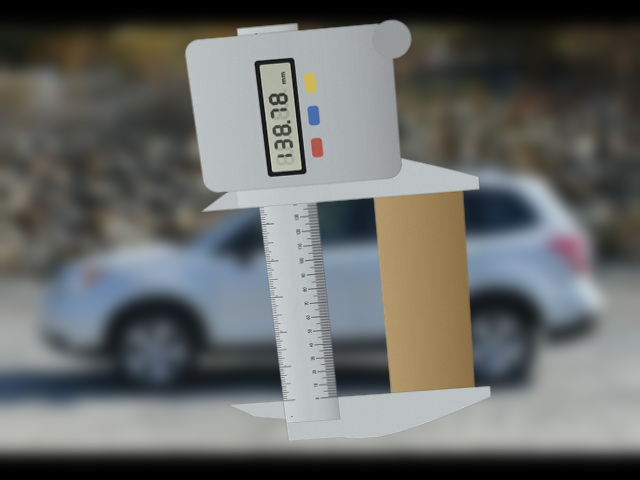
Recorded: 138.78 mm
